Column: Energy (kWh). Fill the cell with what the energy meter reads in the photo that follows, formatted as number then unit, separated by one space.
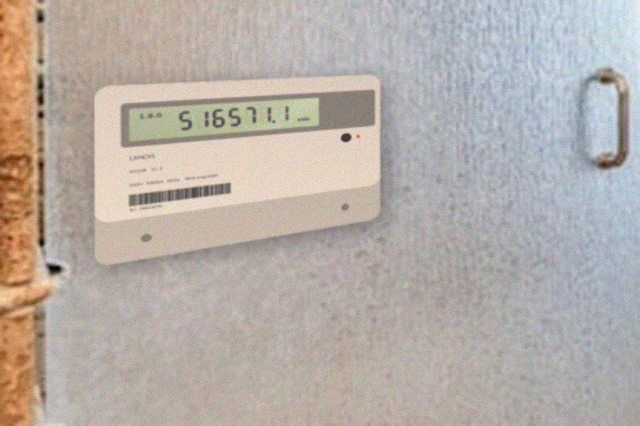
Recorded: 516571.1 kWh
